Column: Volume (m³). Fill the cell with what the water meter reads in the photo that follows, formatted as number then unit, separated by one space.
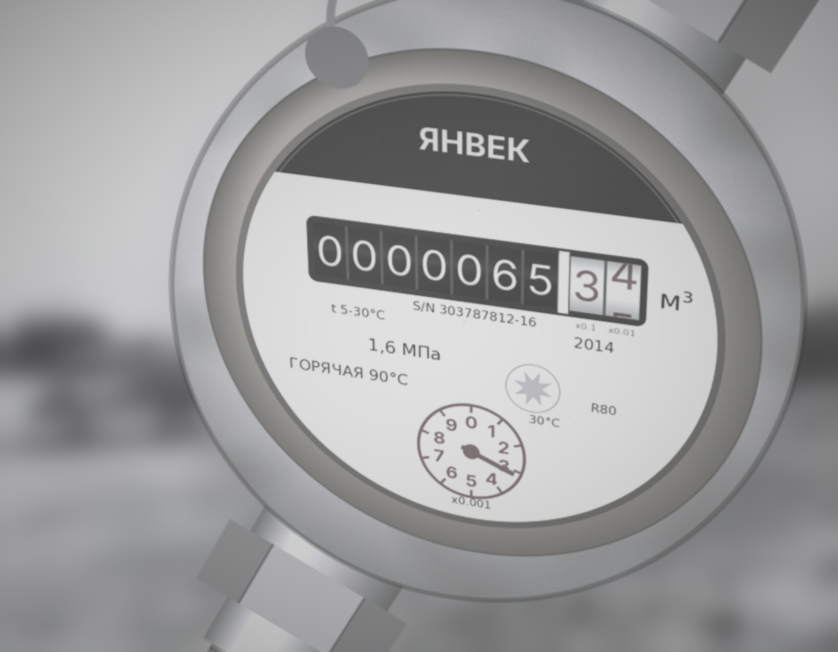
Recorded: 65.343 m³
